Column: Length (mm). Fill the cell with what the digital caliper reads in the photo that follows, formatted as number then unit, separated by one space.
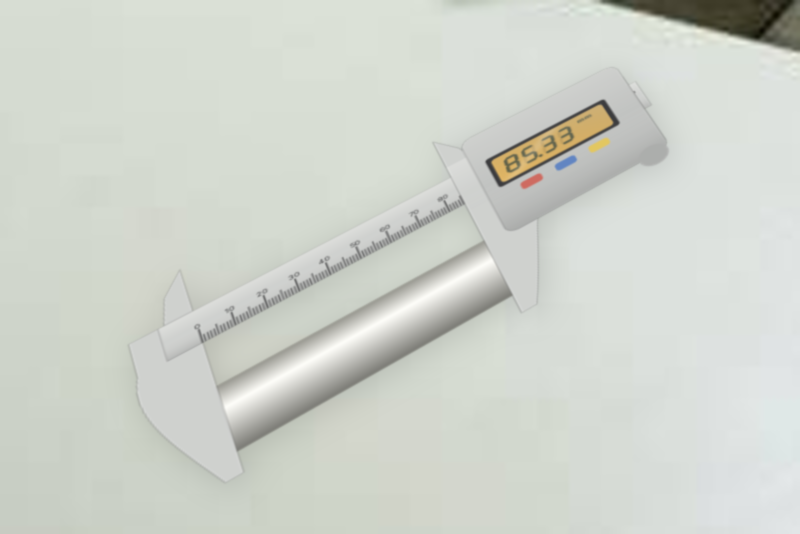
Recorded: 85.33 mm
